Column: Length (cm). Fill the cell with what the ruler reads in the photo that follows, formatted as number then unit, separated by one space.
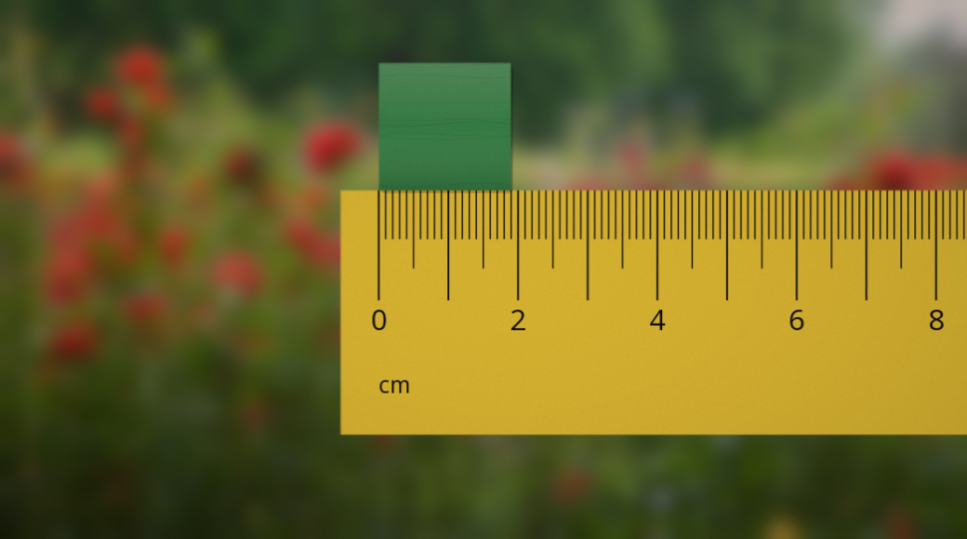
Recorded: 1.9 cm
